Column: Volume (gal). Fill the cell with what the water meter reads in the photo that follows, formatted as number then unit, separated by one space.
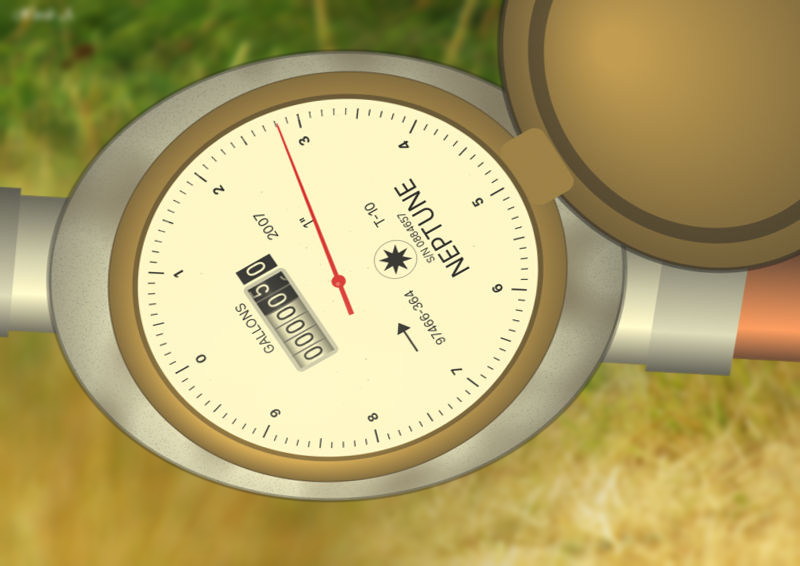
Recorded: 52.8 gal
